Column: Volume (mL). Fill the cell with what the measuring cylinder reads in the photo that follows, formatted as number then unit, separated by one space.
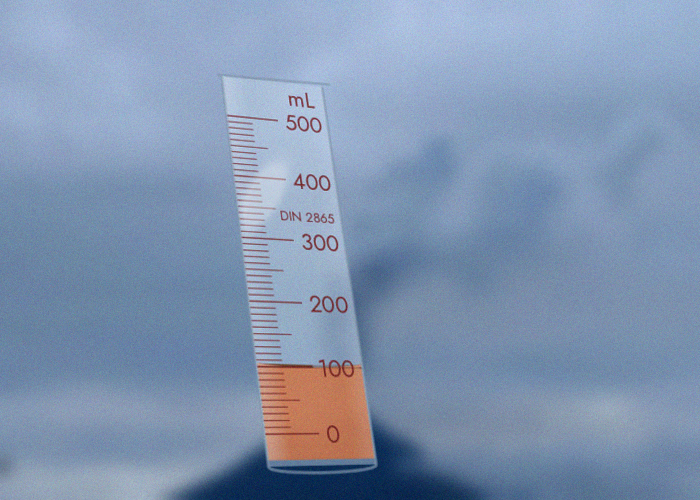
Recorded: 100 mL
